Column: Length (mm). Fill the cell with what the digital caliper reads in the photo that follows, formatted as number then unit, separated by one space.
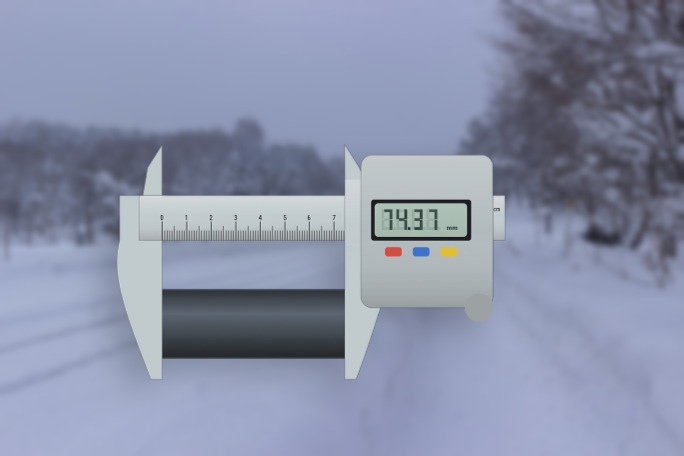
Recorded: 74.37 mm
